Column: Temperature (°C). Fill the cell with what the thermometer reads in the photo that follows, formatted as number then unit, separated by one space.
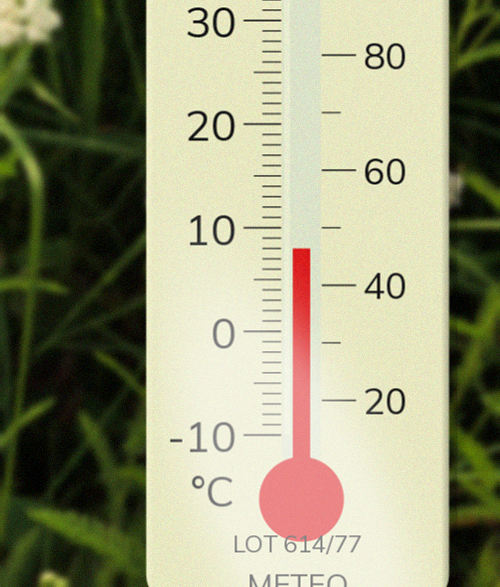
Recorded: 8 °C
